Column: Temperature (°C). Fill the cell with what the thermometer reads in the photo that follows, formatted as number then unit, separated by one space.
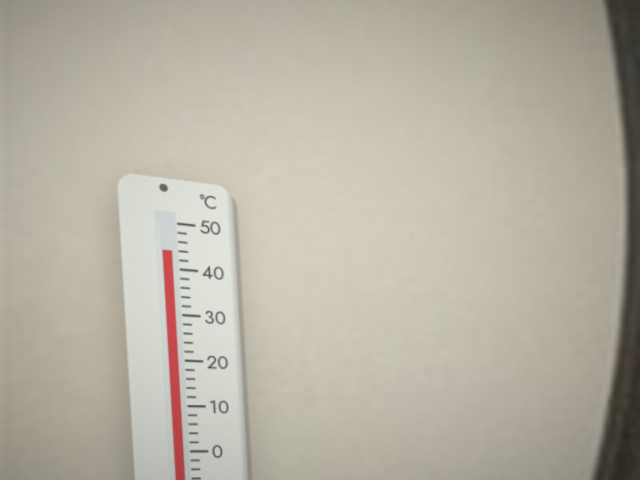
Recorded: 44 °C
